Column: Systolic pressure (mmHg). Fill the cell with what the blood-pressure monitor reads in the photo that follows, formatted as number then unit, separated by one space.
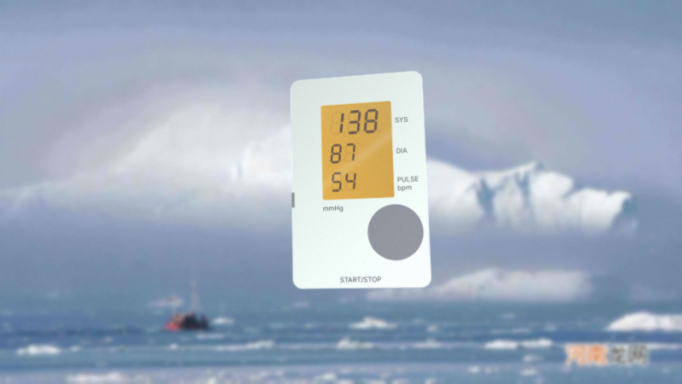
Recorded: 138 mmHg
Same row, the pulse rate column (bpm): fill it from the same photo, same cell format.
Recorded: 54 bpm
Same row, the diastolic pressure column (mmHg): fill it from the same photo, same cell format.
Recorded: 87 mmHg
